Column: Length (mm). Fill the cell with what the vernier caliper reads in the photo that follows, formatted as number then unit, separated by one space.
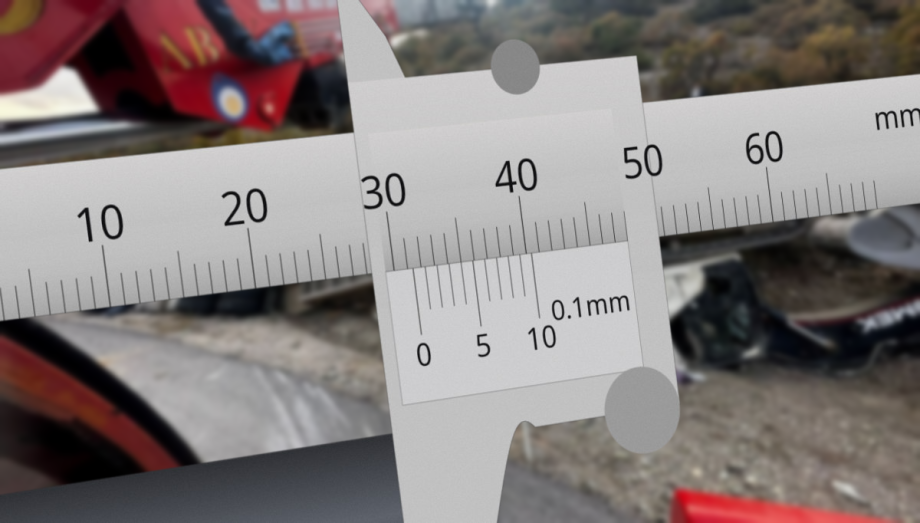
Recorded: 31.4 mm
